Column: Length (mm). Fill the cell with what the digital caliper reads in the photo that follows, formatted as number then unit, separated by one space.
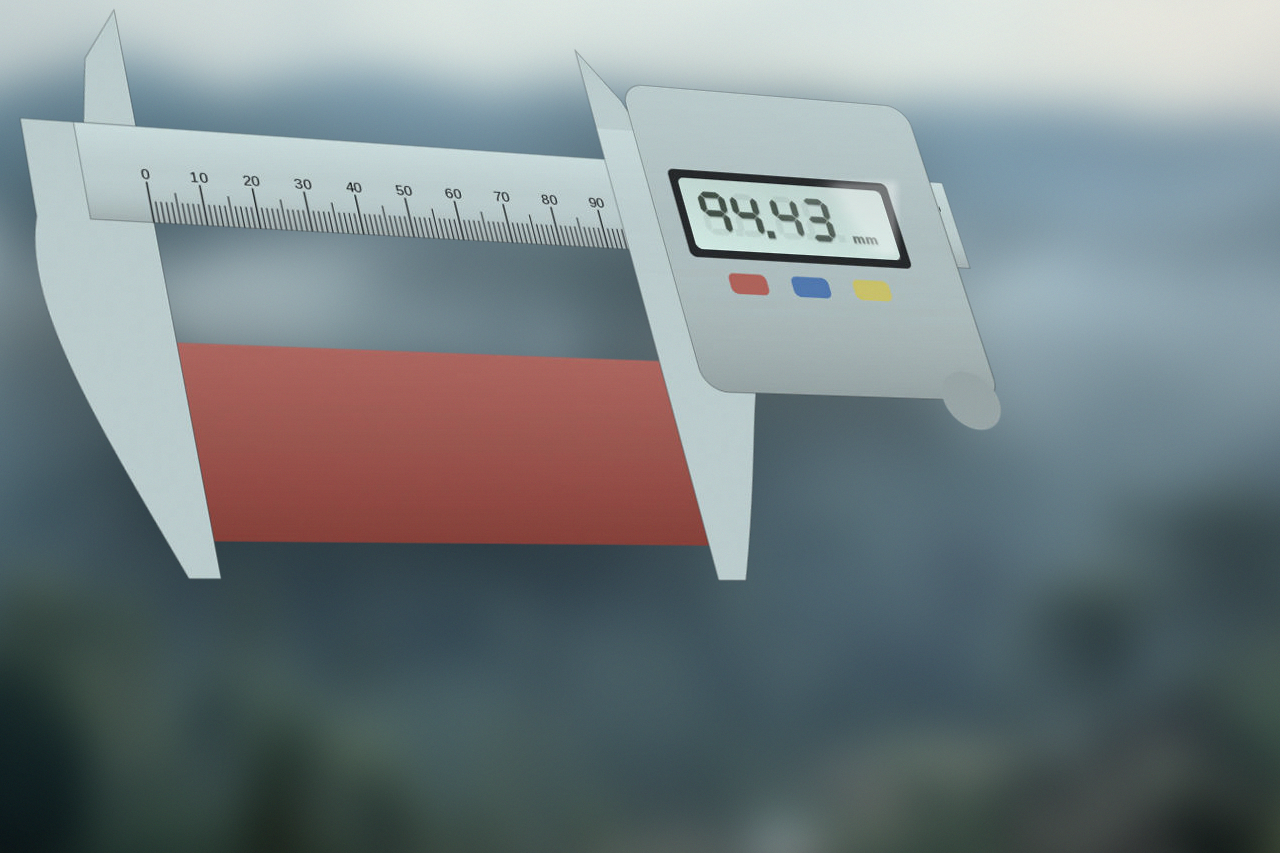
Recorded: 94.43 mm
